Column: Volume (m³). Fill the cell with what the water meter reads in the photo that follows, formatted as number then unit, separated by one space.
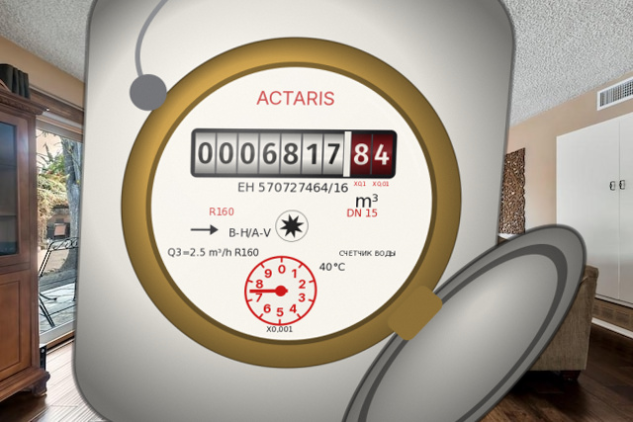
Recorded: 6817.847 m³
